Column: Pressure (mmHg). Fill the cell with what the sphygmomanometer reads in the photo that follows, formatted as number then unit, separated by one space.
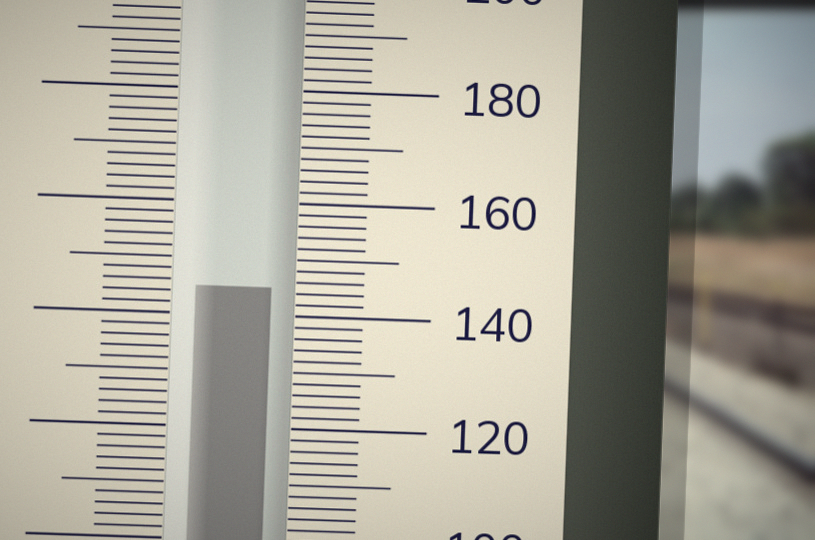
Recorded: 145 mmHg
